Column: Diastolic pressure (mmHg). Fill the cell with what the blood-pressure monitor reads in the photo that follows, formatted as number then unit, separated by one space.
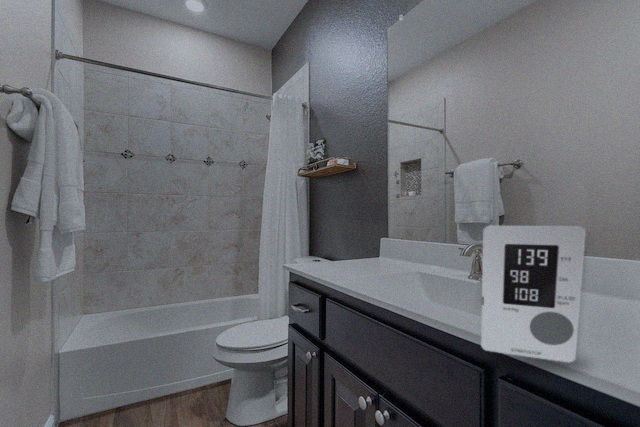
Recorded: 98 mmHg
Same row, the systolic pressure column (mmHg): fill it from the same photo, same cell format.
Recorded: 139 mmHg
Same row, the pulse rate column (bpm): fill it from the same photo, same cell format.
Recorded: 108 bpm
